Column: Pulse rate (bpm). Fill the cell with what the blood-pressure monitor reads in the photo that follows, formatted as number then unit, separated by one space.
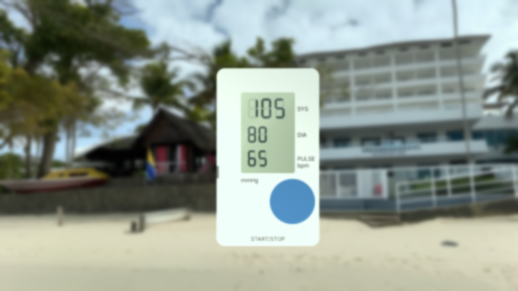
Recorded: 65 bpm
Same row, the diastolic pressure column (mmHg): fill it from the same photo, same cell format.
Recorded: 80 mmHg
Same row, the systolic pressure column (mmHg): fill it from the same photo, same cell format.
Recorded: 105 mmHg
